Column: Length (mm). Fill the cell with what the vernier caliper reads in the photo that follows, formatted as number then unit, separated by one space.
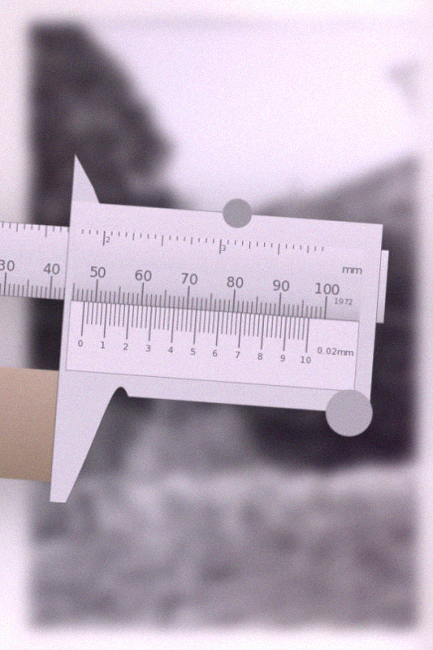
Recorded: 47.5 mm
